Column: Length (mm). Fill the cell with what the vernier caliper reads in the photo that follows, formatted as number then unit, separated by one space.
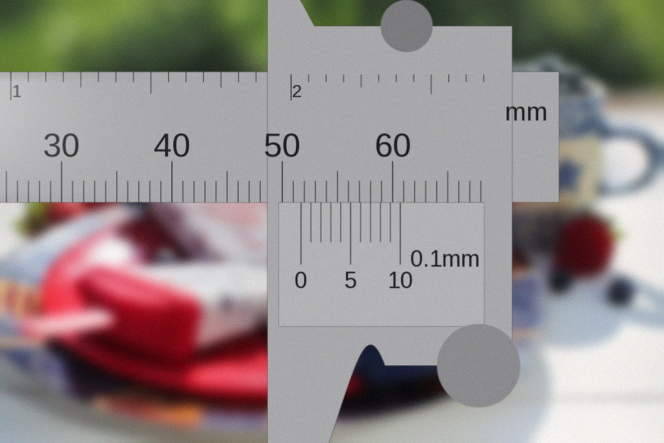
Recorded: 51.7 mm
